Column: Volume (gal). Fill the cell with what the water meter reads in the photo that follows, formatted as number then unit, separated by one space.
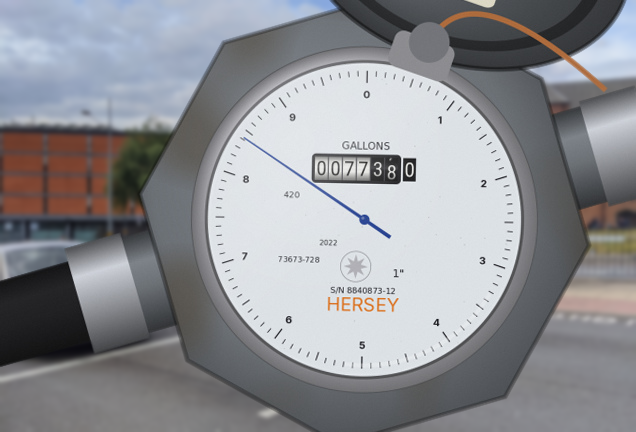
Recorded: 77378.4 gal
